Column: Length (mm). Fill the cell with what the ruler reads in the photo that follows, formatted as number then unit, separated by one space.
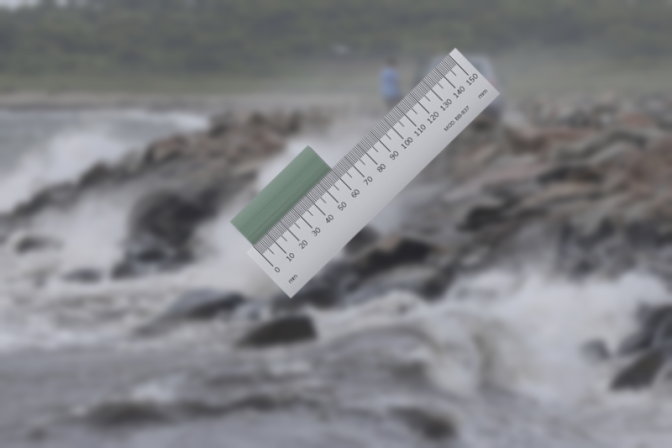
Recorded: 60 mm
